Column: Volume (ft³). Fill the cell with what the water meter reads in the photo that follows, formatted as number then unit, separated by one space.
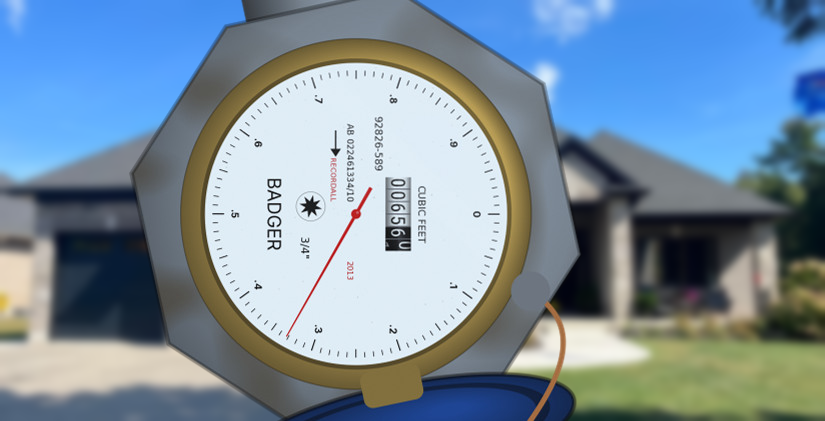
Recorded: 6560.33 ft³
